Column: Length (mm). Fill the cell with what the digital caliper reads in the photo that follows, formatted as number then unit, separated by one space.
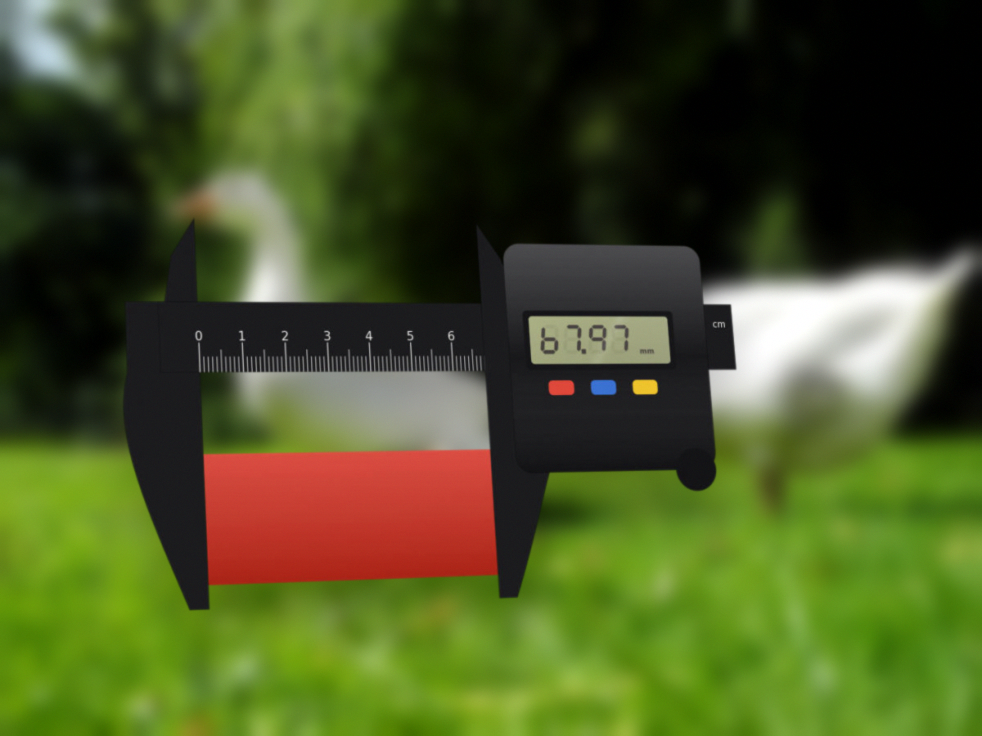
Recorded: 67.97 mm
